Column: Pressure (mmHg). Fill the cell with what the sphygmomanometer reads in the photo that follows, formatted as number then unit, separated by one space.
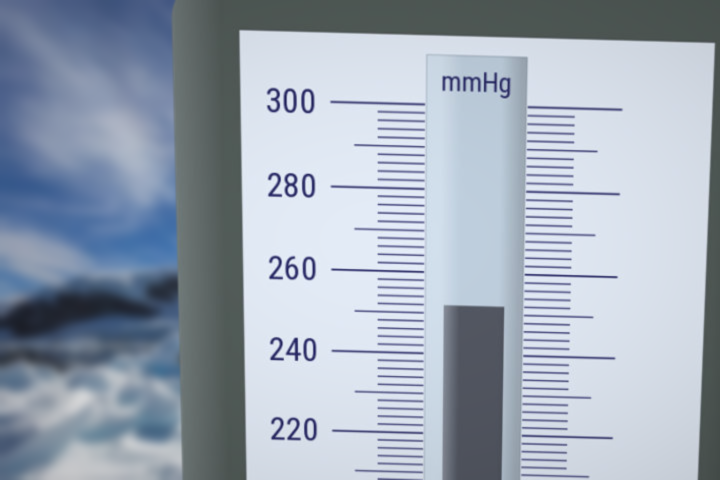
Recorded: 252 mmHg
